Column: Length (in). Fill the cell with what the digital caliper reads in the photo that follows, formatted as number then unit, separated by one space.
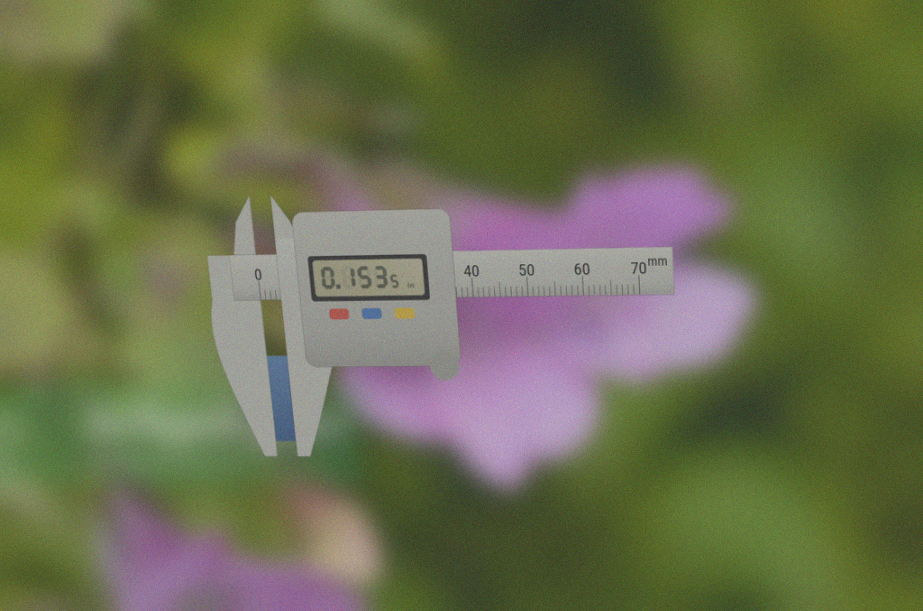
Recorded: 0.1535 in
